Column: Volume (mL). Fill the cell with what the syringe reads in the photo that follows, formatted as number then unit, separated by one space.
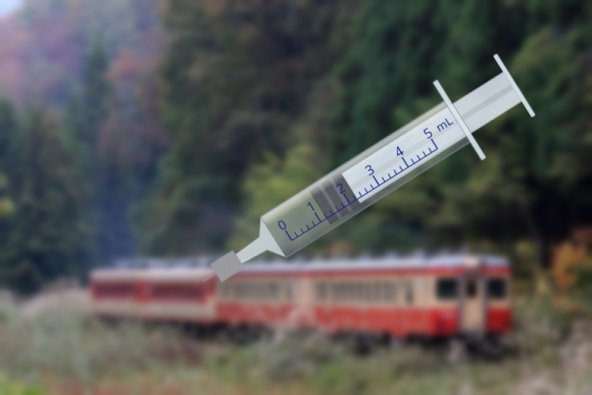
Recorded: 1.2 mL
